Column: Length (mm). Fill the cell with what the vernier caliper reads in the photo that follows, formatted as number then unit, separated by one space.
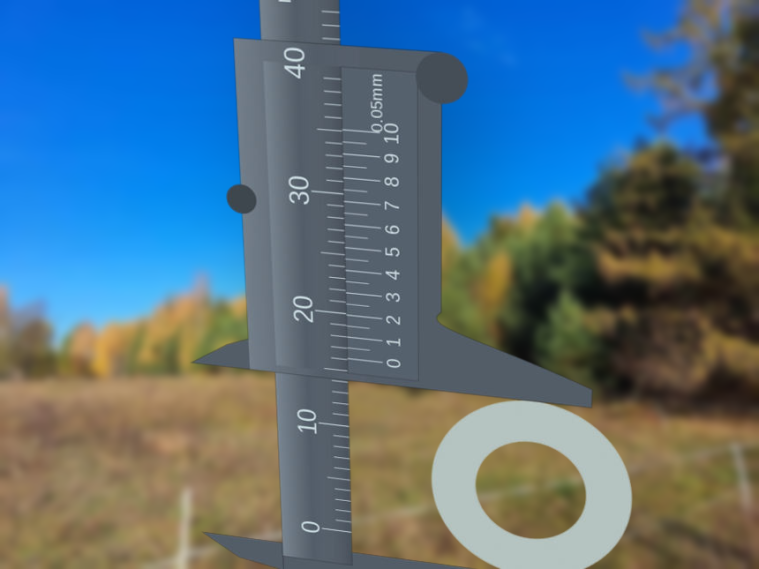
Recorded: 16.1 mm
